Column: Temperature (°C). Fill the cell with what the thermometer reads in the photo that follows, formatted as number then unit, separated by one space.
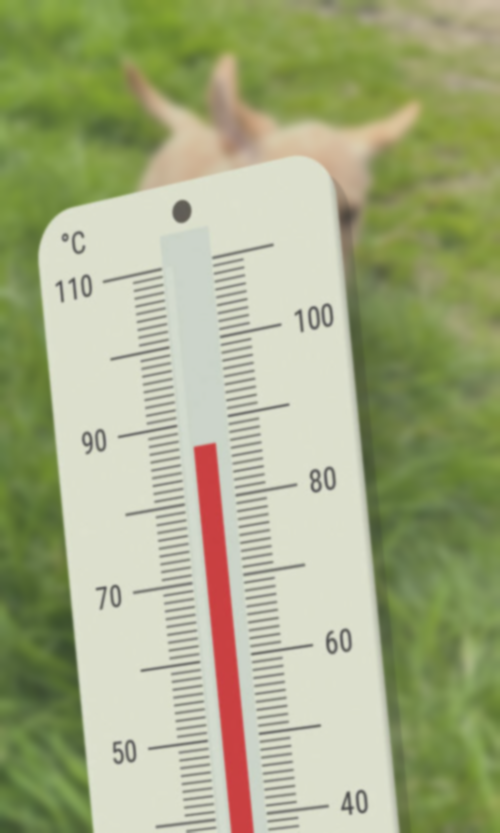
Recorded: 87 °C
